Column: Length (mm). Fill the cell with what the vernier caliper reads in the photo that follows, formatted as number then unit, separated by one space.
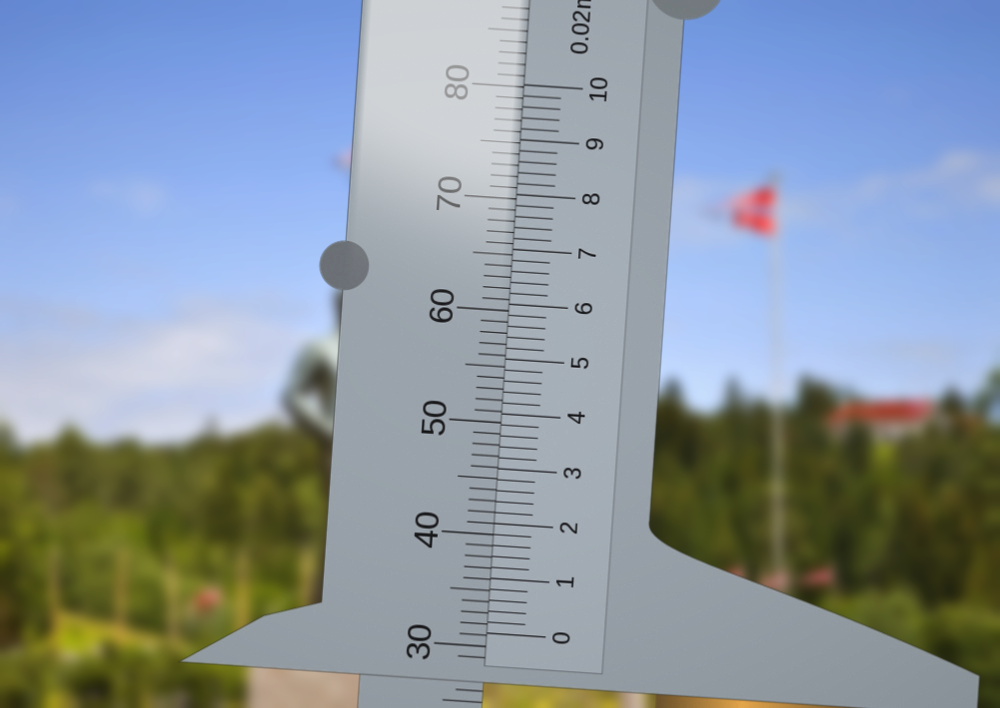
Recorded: 31.2 mm
